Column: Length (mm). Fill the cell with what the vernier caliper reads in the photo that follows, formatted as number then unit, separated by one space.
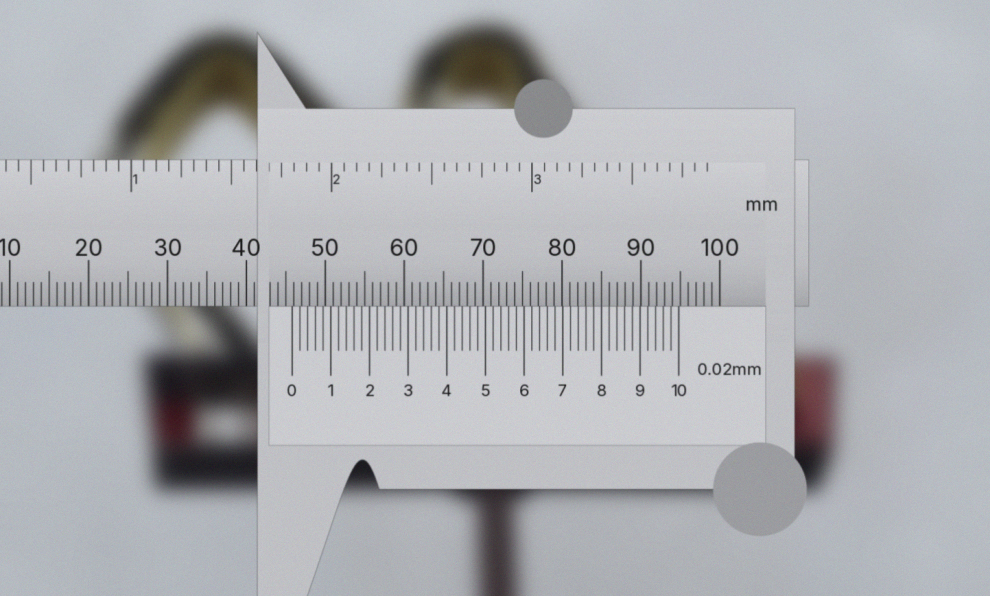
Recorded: 45.8 mm
